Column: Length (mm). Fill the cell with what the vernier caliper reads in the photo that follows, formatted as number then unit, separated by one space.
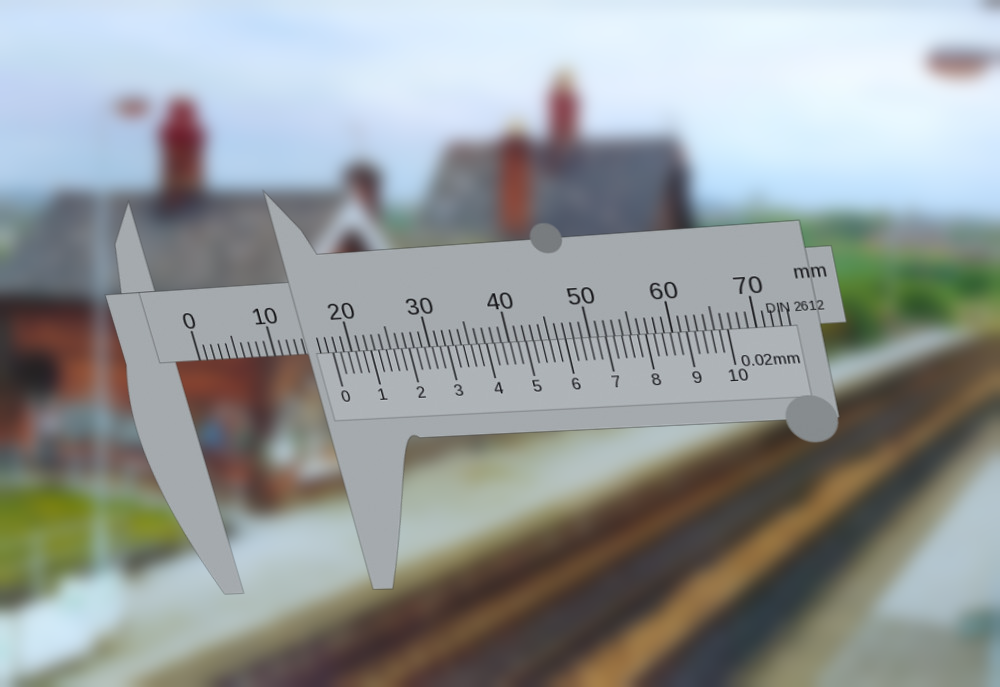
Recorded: 17.6 mm
